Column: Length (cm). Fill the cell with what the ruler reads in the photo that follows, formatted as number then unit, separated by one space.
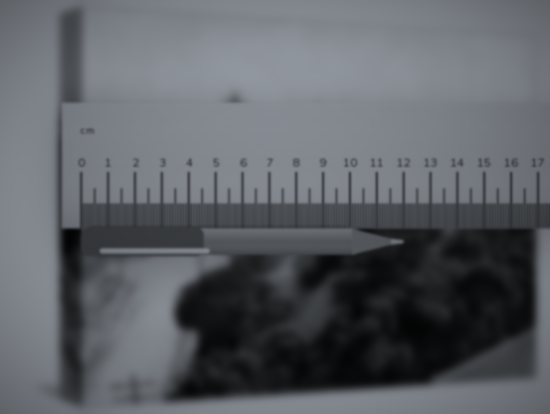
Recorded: 12 cm
